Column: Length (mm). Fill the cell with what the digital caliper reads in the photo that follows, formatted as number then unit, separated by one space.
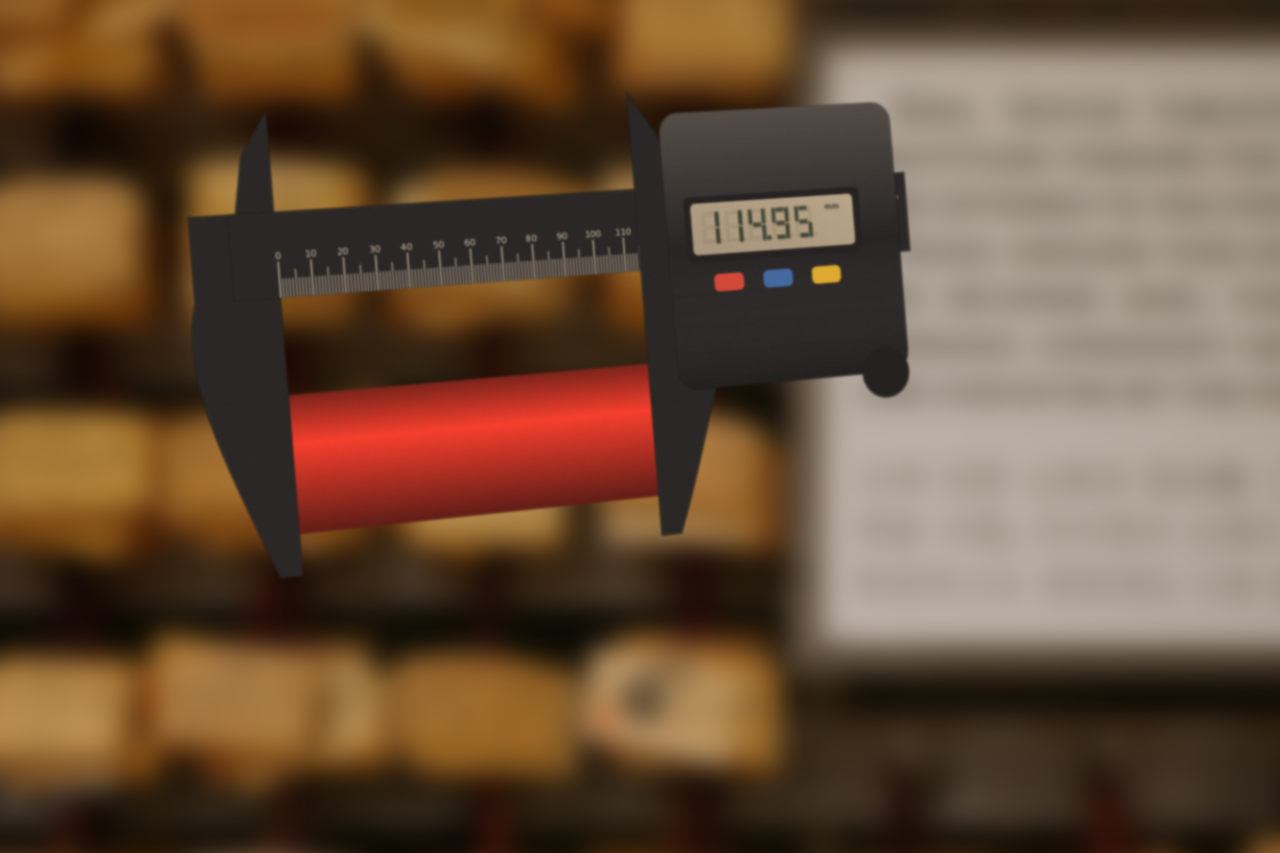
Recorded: 114.95 mm
